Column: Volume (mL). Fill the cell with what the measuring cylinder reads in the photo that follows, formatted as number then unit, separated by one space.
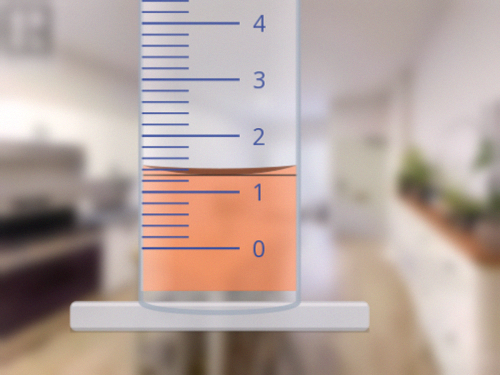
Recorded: 1.3 mL
